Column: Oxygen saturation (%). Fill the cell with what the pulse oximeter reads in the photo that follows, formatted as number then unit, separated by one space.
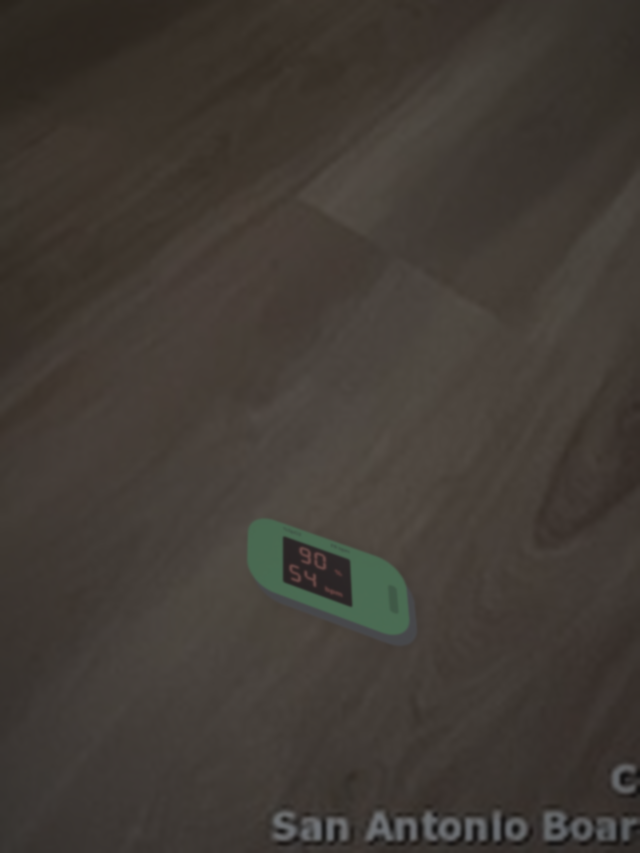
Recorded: 90 %
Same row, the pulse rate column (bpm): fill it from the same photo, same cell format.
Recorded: 54 bpm
